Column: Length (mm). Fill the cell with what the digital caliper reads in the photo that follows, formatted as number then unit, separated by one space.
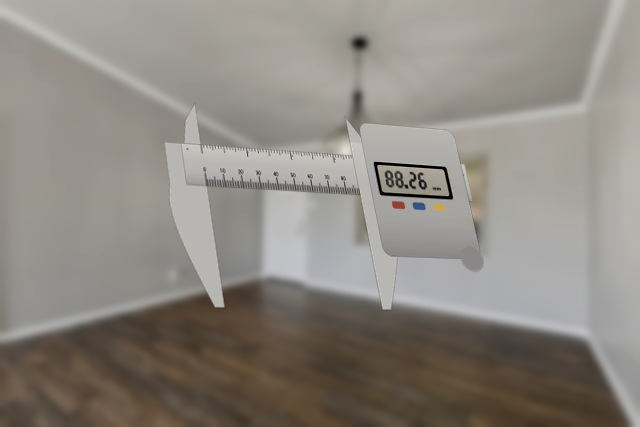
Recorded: 88.26 mm
